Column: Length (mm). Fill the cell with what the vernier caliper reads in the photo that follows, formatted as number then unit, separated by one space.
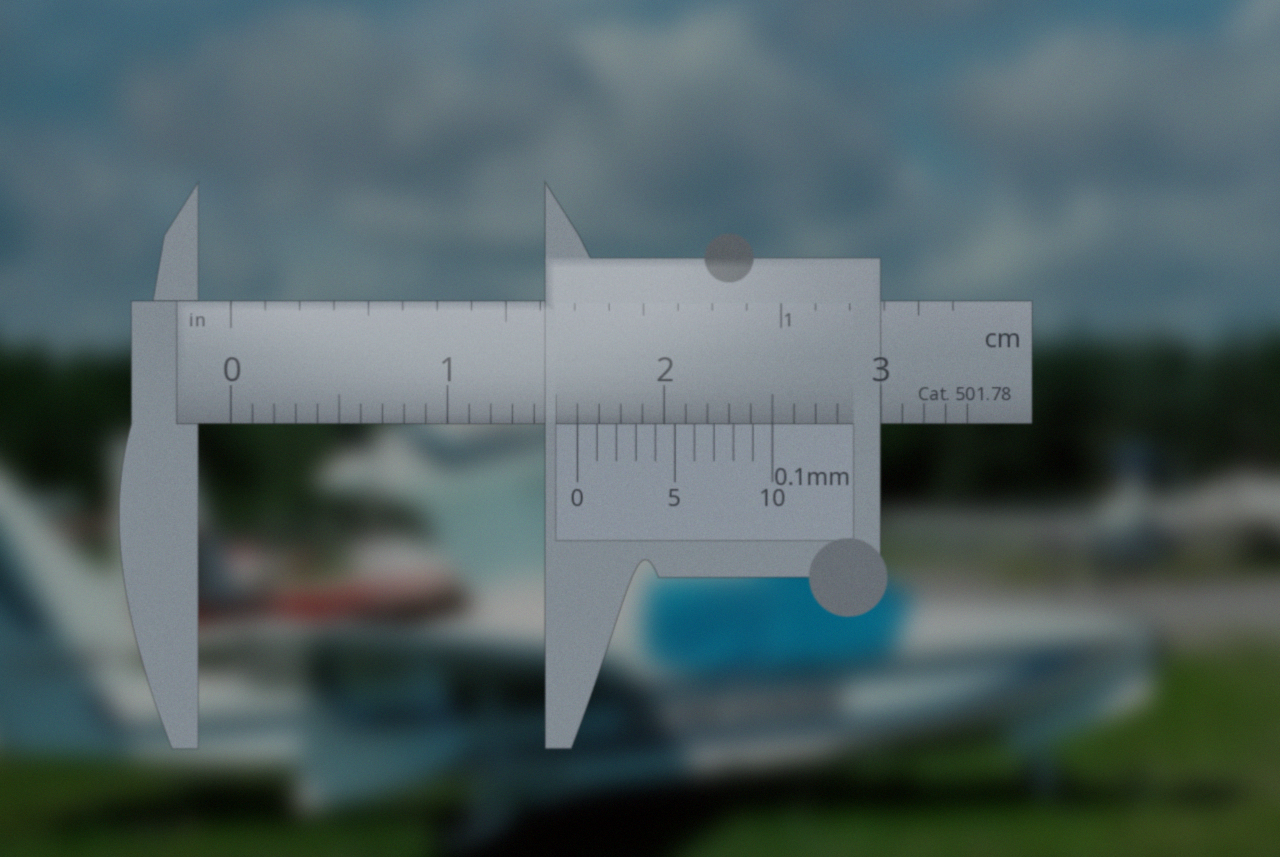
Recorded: 16.0 mm
